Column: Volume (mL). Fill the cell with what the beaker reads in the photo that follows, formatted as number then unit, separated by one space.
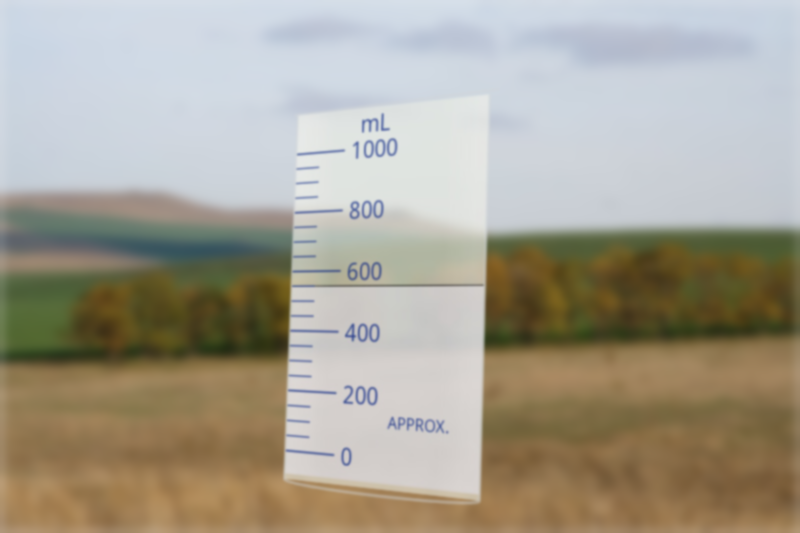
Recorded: 550 mL
